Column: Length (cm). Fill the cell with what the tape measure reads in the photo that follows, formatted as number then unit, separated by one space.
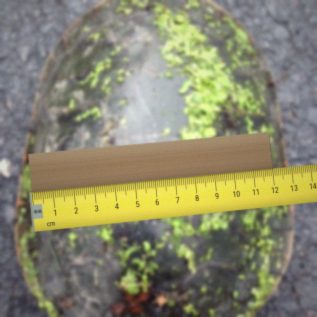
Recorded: 12 cm
